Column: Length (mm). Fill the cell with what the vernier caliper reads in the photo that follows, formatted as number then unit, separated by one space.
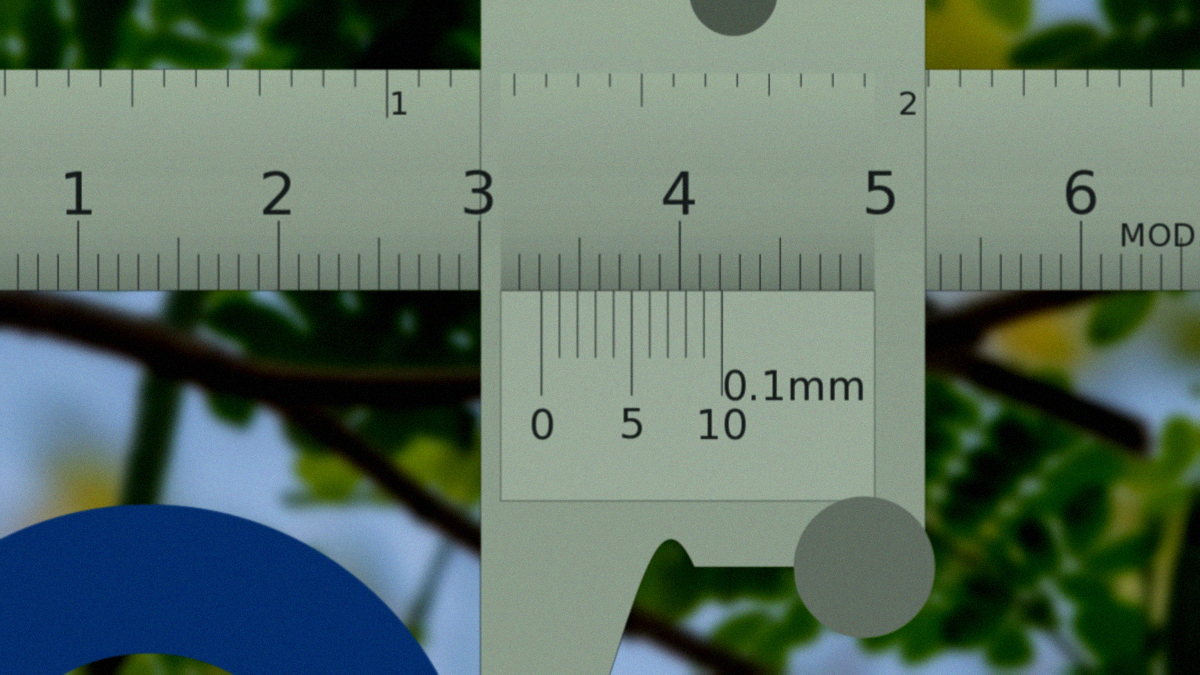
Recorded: 33.1 mm
